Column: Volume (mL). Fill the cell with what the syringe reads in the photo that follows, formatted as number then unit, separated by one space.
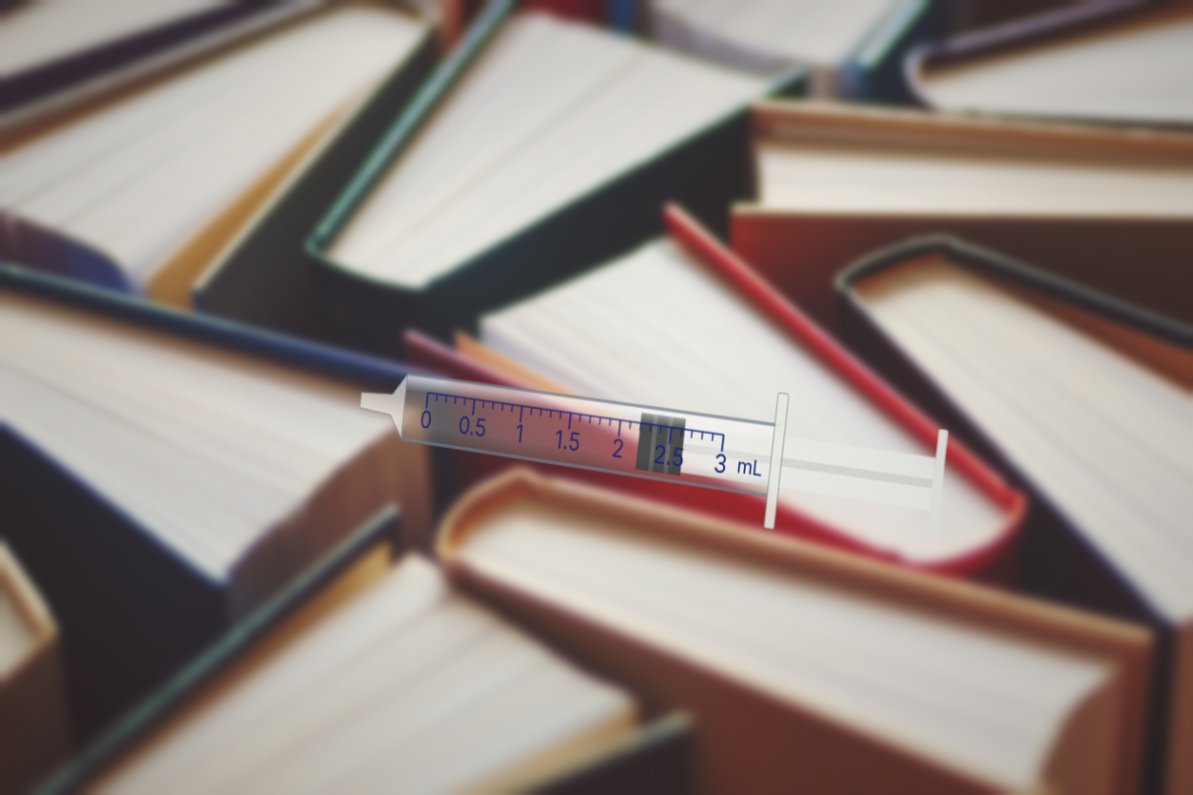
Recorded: 2.2 mL
